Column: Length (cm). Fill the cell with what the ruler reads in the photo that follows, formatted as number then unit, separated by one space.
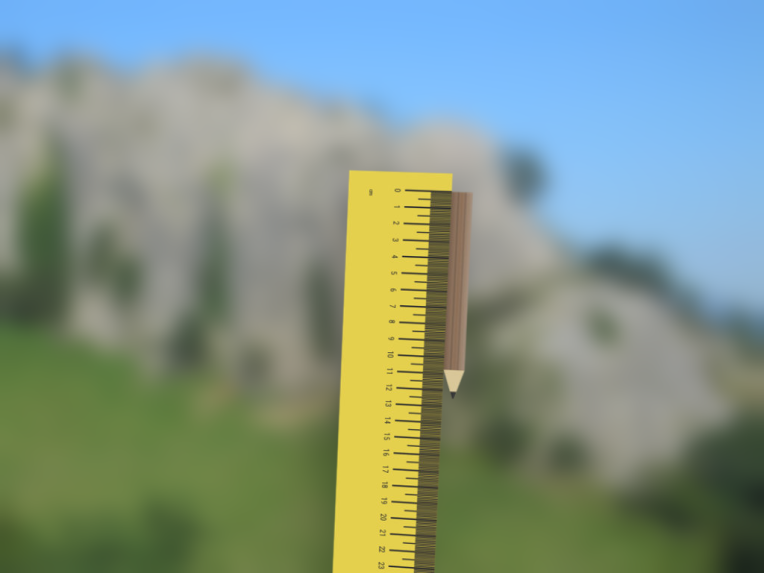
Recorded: 12.5 cm
